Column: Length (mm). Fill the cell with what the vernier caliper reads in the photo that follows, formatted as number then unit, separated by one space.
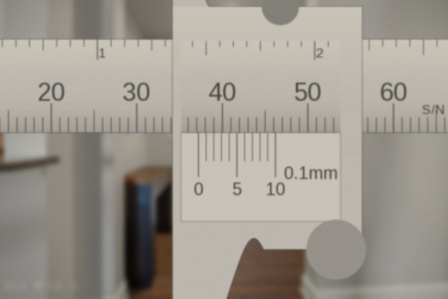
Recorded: 37.2 mm
